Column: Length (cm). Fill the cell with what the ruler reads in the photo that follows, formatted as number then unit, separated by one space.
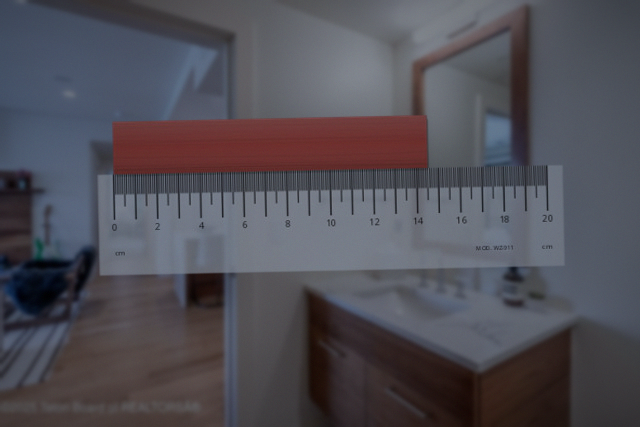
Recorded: 14.5 cm
